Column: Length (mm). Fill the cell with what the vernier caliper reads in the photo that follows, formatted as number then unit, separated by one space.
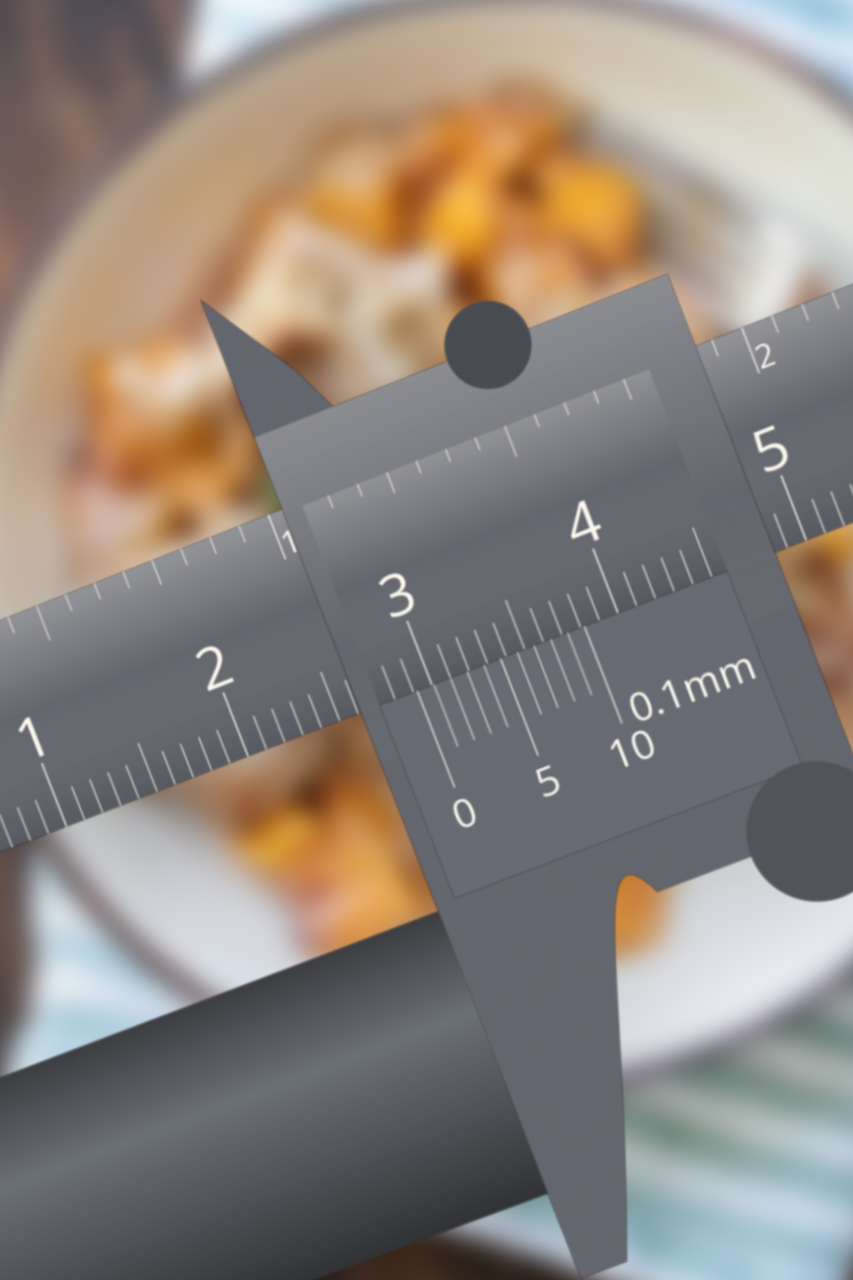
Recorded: 29.2 mm
